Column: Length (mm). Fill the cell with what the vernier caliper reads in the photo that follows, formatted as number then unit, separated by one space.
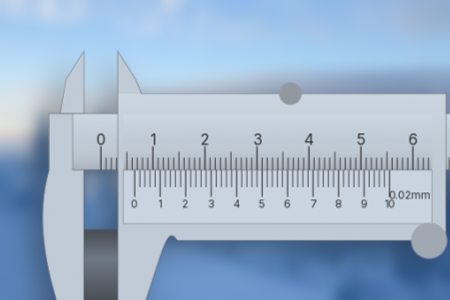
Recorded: 6.5 mm
